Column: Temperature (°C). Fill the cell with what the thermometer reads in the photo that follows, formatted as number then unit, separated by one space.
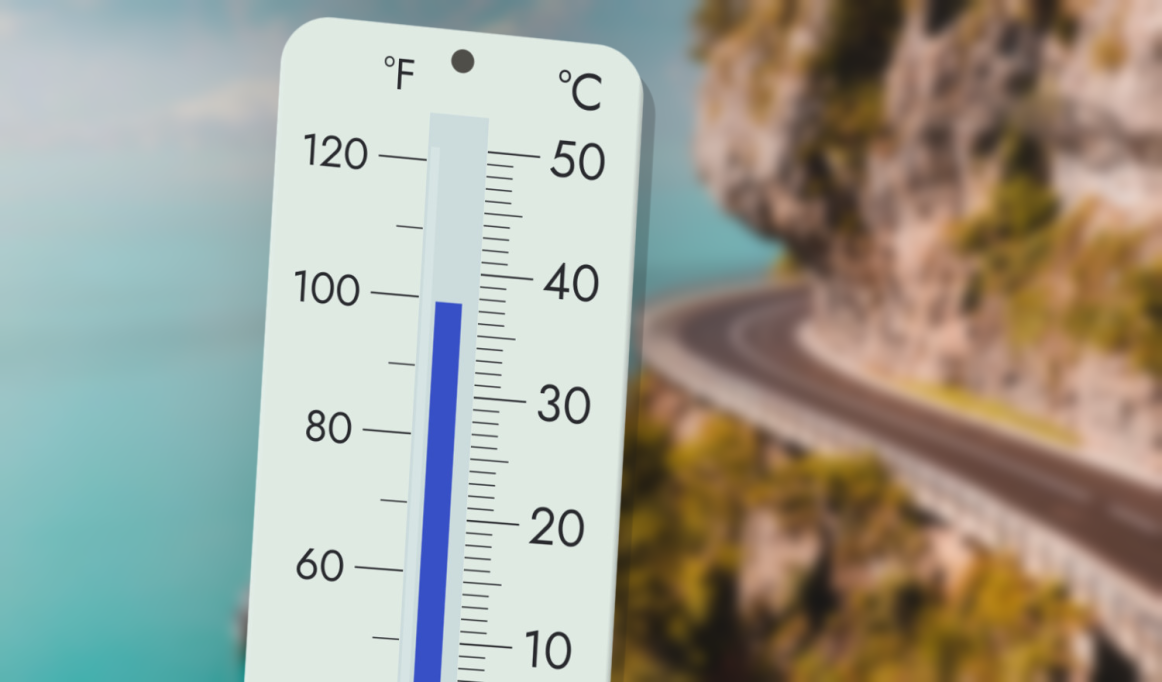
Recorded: 37.5 °C
